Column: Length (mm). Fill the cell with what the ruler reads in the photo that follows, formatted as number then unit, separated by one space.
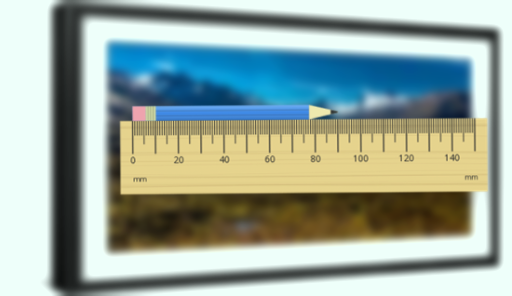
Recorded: 90 mm
